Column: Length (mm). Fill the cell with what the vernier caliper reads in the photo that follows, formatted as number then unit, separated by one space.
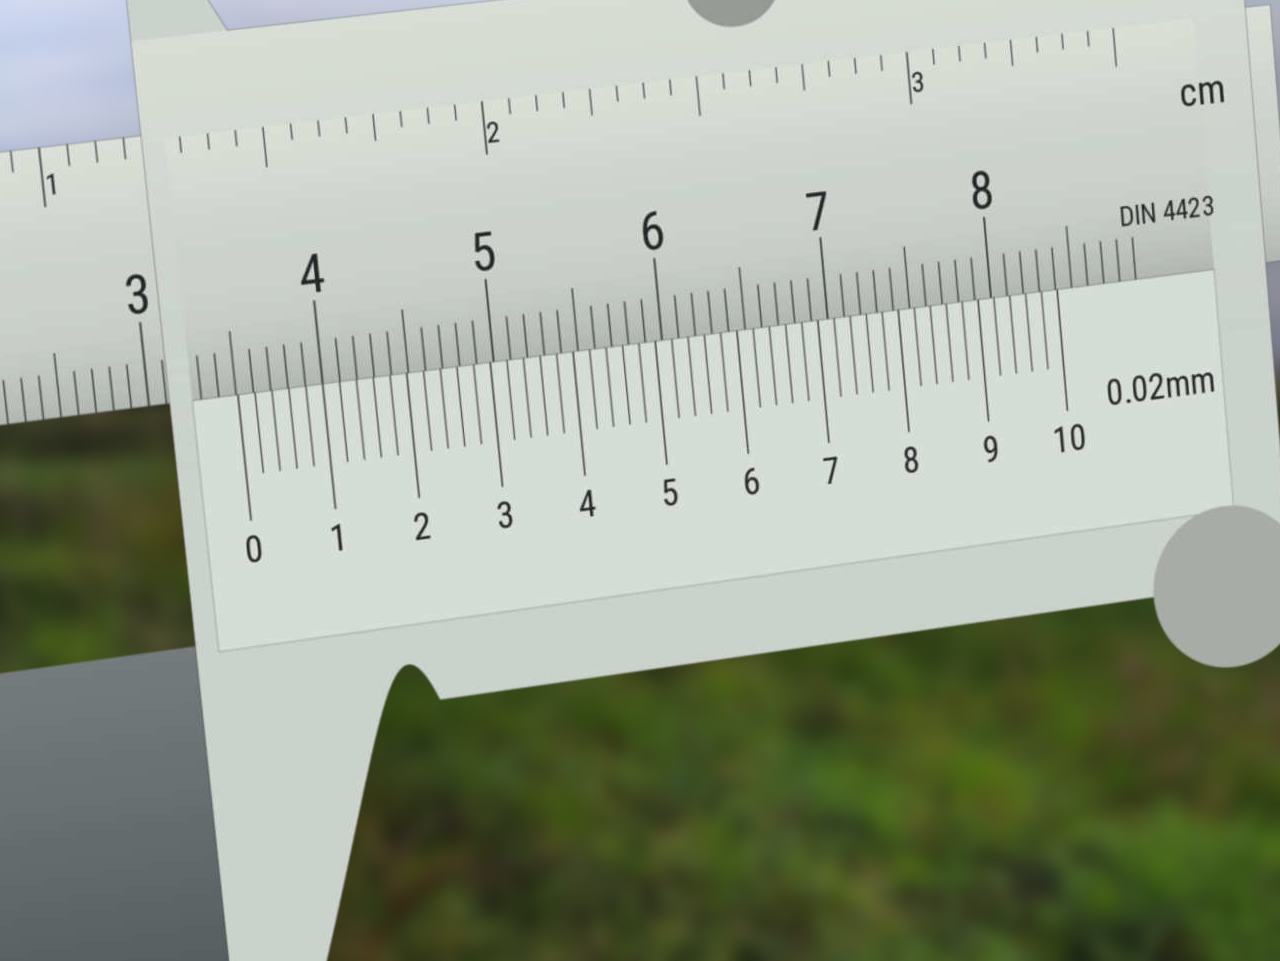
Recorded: 35.1 mm
